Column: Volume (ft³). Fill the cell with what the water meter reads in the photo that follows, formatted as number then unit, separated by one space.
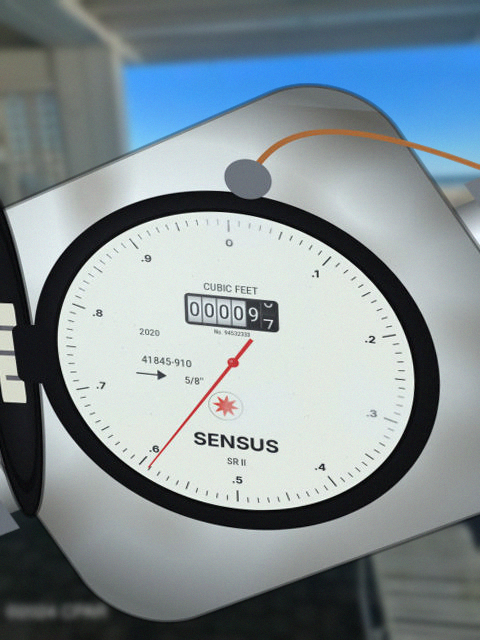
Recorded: 96.59 ft³
